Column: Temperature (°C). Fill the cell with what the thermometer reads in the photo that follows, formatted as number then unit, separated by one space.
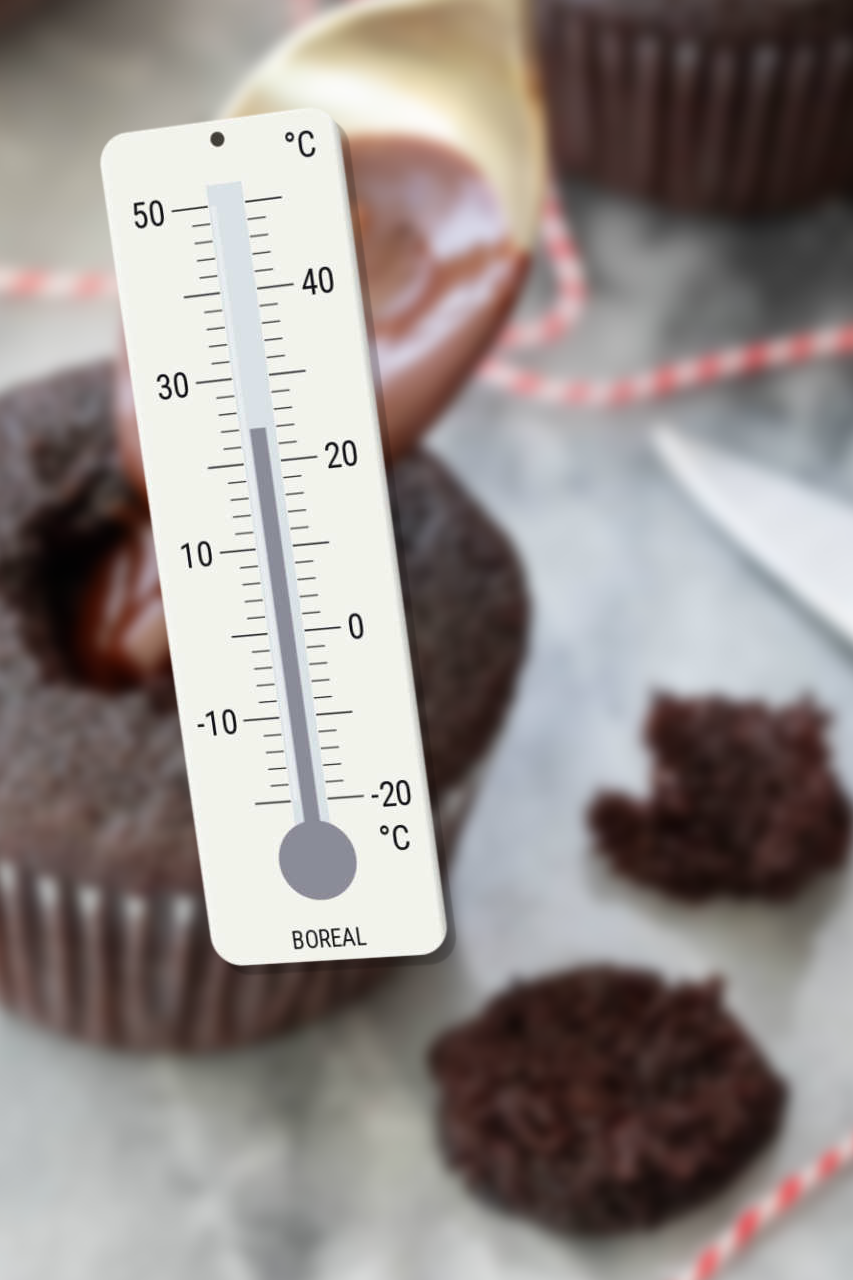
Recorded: 24 °C
